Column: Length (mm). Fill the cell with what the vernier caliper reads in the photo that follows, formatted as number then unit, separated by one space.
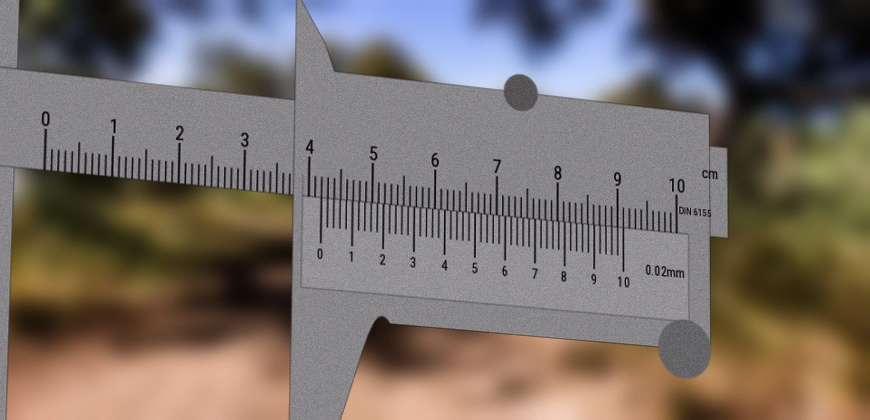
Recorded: 42.0 mm
